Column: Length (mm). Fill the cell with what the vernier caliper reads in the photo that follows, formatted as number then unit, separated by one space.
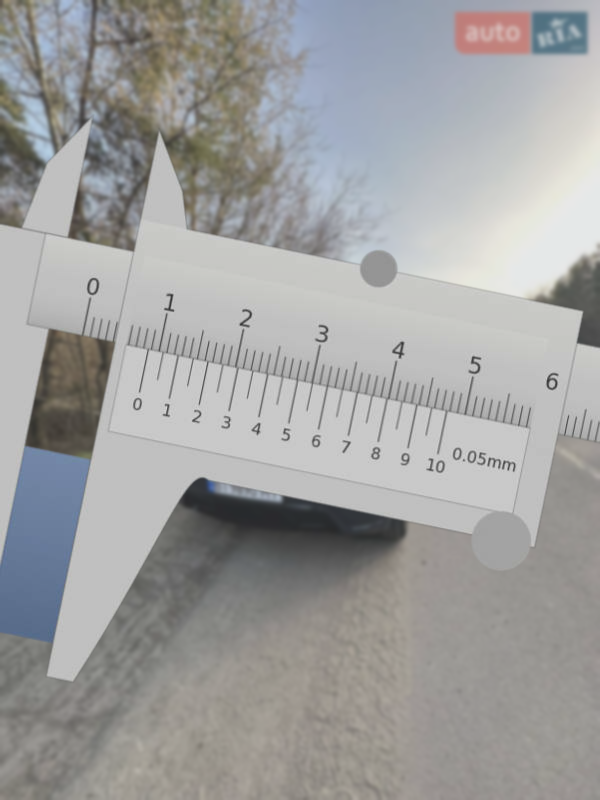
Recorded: 8.6 mm
